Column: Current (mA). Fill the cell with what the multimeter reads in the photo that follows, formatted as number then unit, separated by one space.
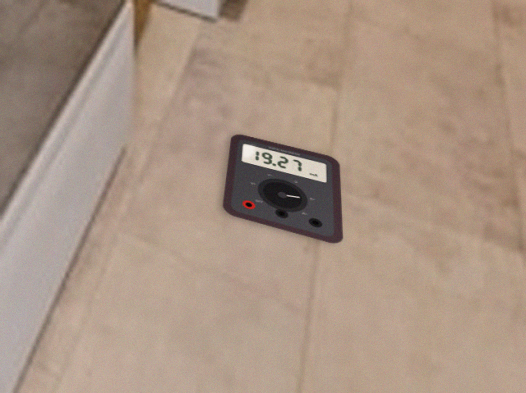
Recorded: 19.27 mA
